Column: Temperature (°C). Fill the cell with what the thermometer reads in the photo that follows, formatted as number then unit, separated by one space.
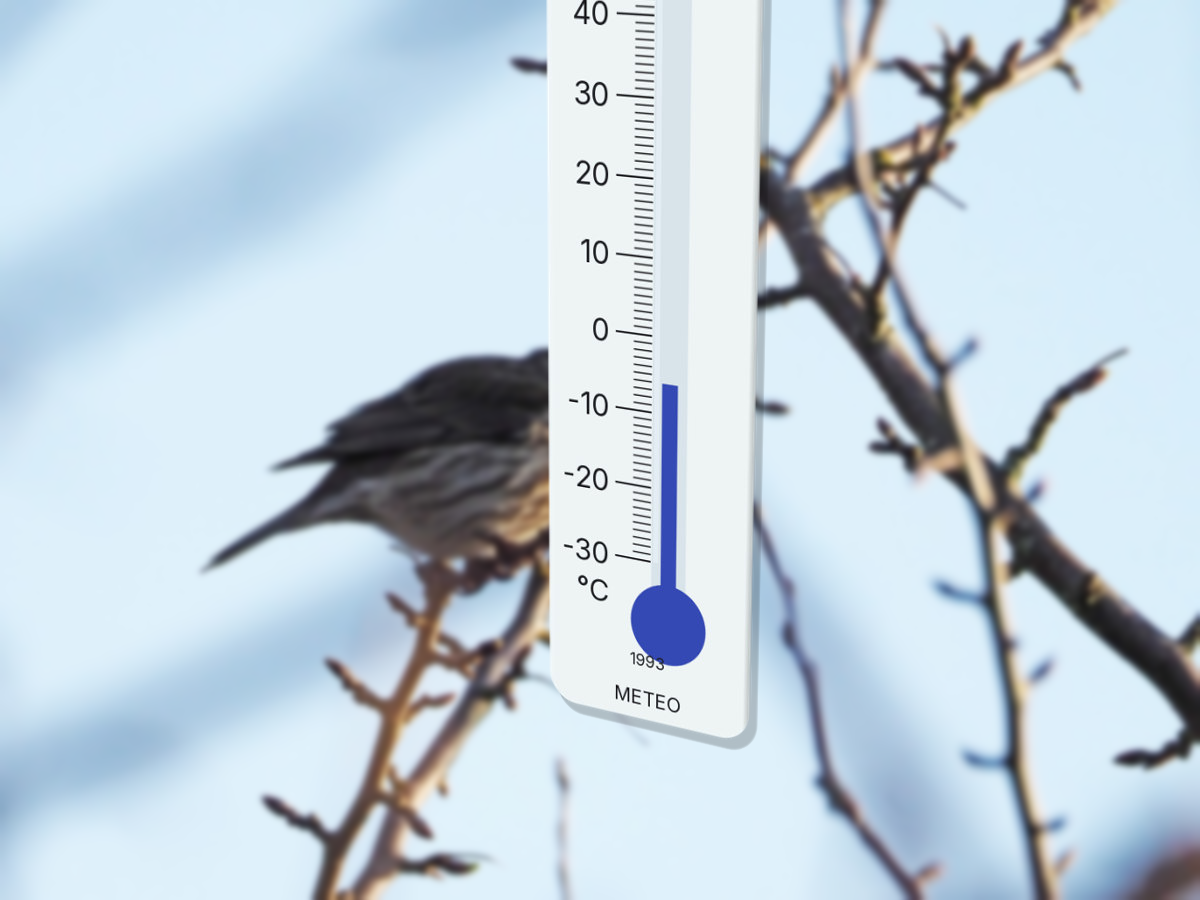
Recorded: -6 °C
